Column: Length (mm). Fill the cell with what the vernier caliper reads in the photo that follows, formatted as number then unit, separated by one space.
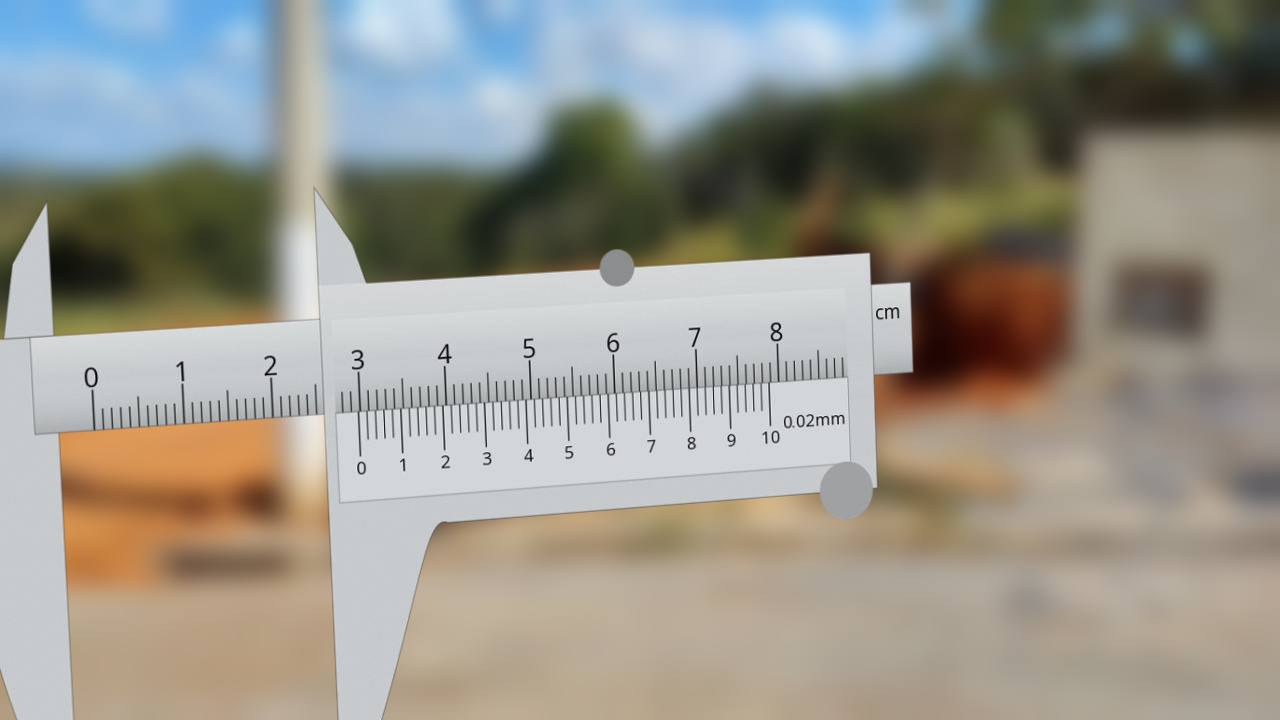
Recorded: 29.8 mm
